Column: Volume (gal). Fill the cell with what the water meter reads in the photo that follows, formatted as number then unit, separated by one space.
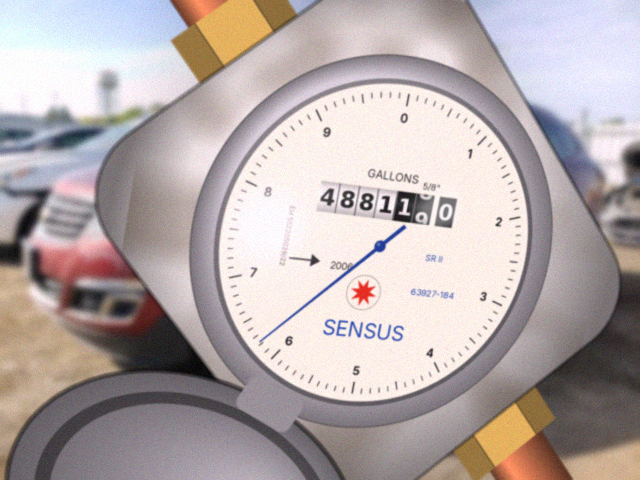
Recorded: 4881186.2 gal
